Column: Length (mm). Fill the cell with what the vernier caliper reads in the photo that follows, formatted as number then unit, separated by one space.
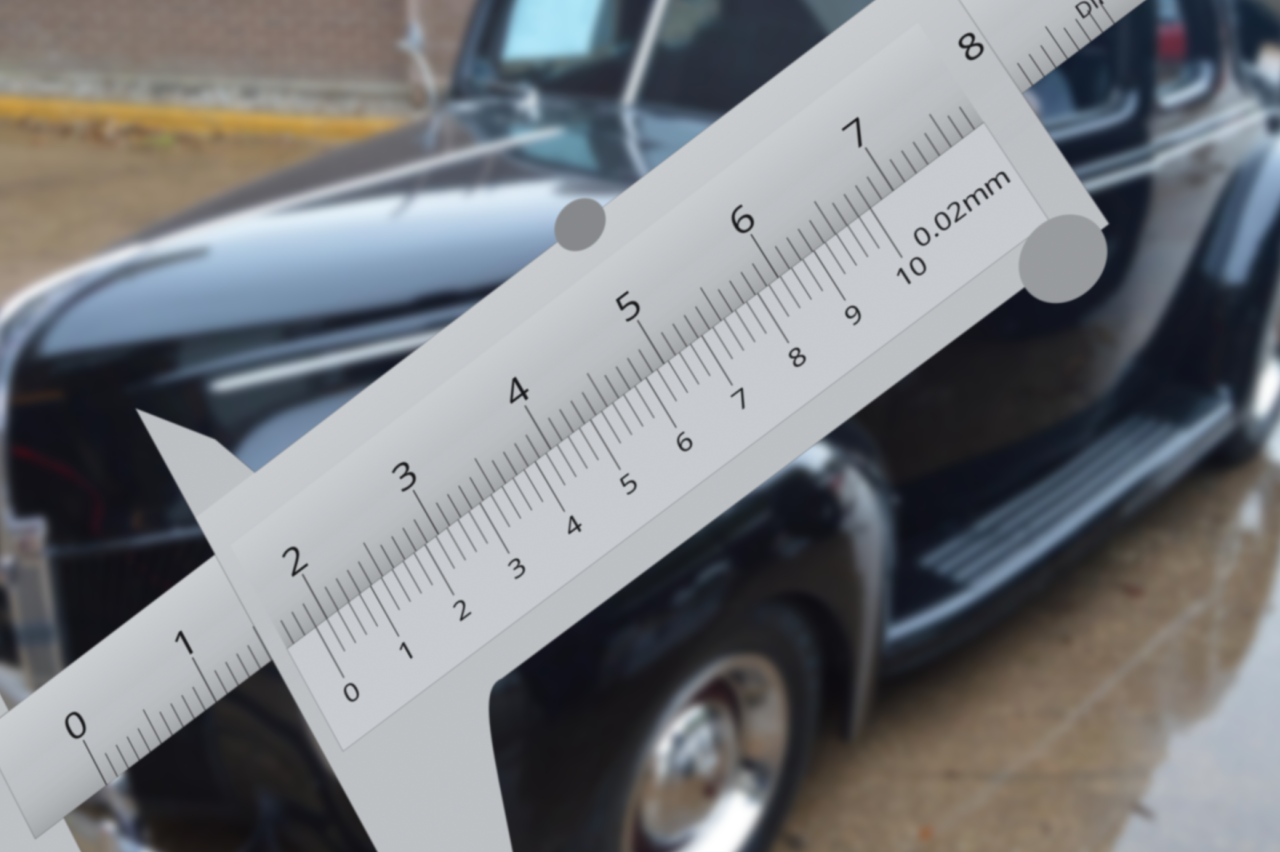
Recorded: 19.0 mm
